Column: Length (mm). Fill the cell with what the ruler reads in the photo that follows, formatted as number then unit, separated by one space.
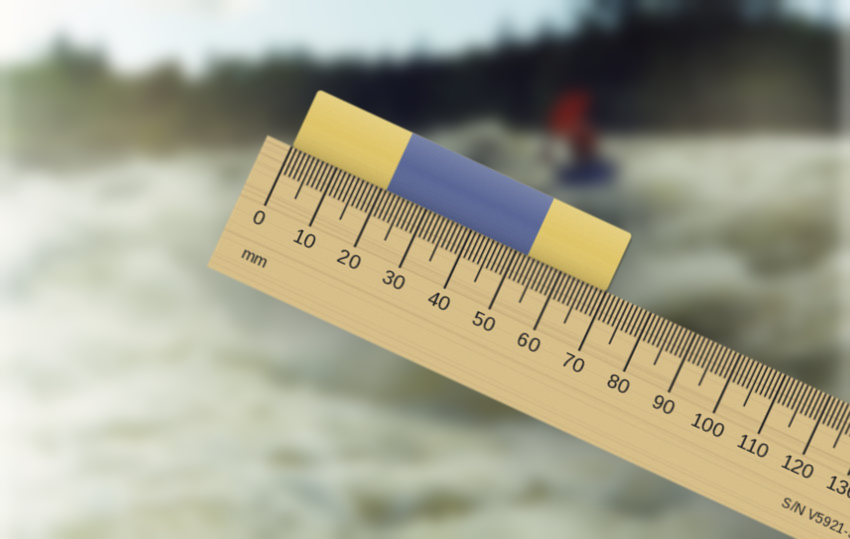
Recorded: 70 mm
